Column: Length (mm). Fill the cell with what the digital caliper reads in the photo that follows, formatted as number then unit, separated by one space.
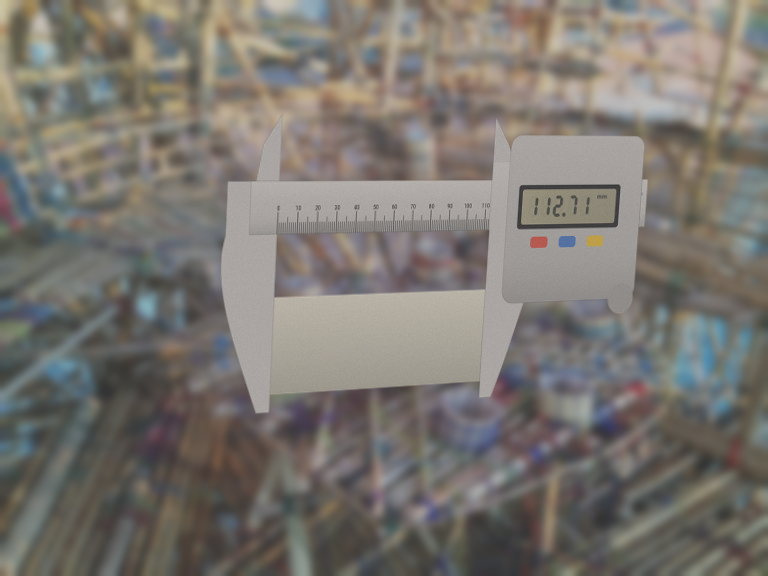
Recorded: 112.71 mm
